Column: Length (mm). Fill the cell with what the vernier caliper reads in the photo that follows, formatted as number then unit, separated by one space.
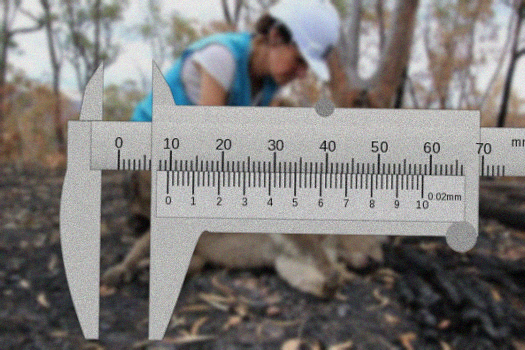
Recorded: 9.5 mm
